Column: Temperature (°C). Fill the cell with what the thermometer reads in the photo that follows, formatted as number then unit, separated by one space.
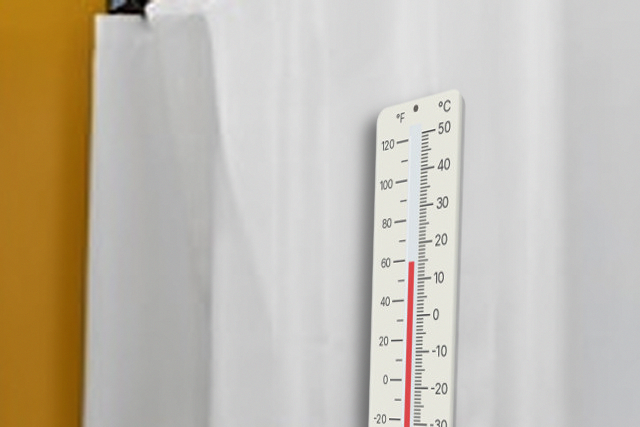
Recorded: 15 °C
